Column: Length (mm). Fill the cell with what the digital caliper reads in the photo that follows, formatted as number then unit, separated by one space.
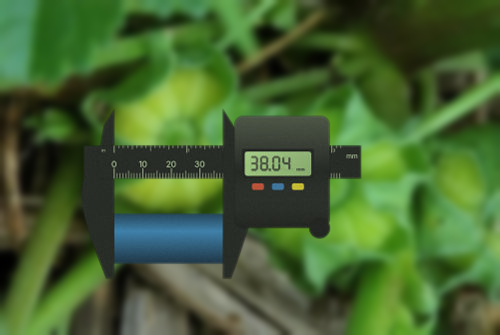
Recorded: 38.04 mm
